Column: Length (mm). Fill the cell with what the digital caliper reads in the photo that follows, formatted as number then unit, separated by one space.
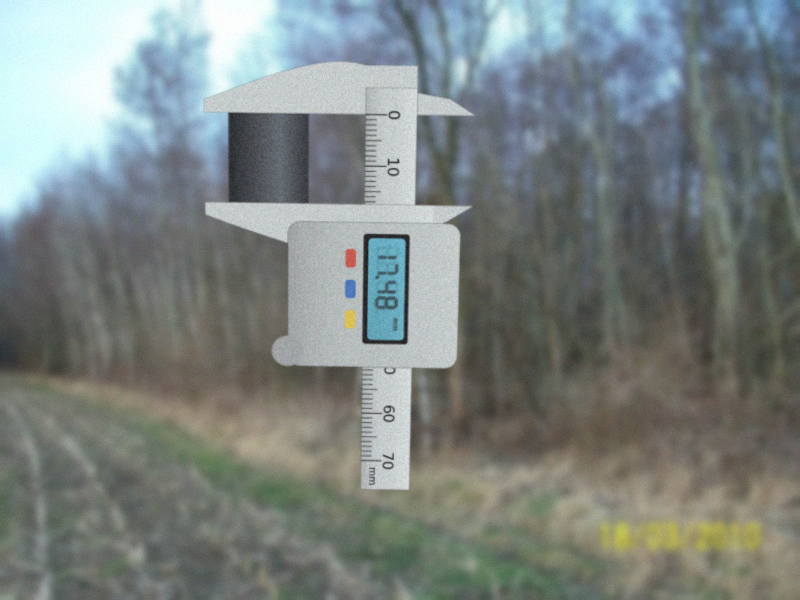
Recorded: 17.48 mm
